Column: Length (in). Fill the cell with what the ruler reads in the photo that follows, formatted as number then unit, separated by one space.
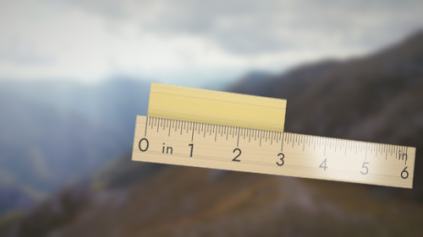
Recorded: 3 in
